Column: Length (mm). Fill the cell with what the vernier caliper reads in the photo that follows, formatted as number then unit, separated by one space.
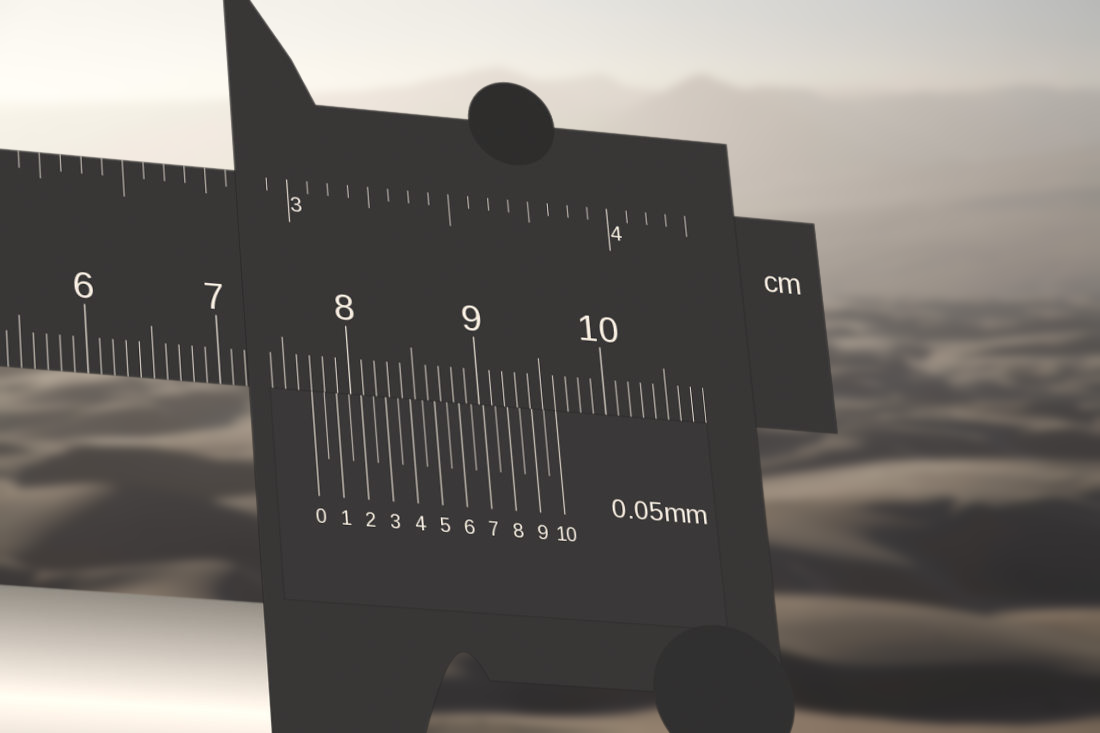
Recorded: 77.0 mm
